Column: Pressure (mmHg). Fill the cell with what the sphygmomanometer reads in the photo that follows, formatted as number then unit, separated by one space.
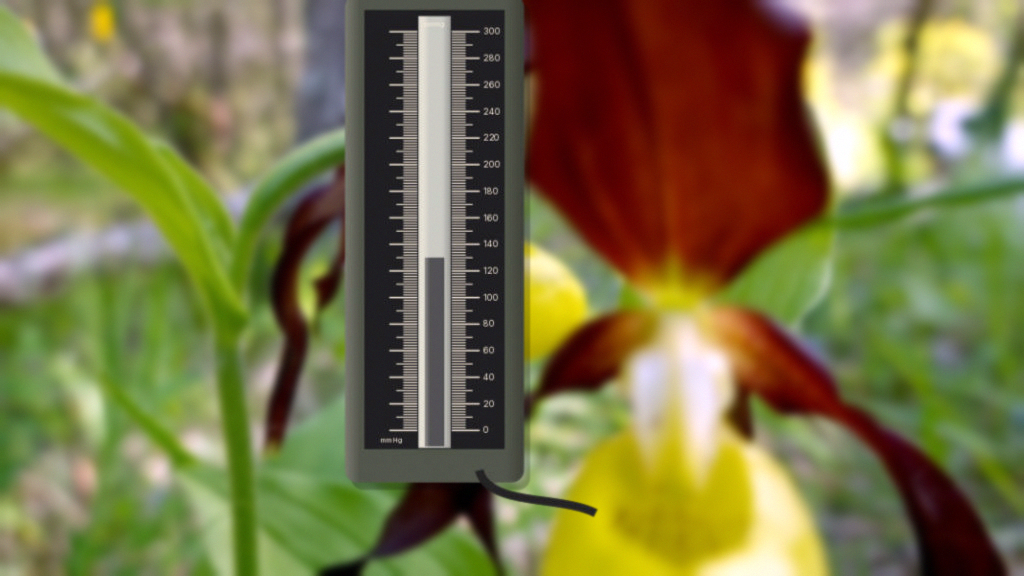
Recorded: 130 mmHg
